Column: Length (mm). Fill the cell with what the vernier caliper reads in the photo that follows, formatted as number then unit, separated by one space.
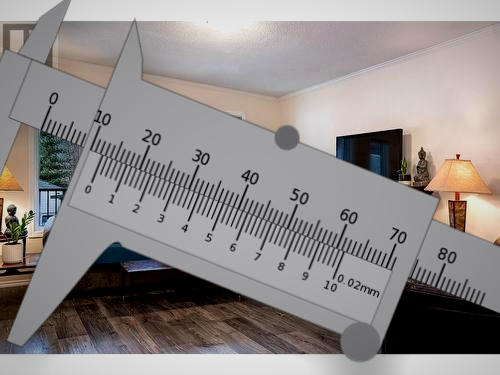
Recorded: 12.5 mm
